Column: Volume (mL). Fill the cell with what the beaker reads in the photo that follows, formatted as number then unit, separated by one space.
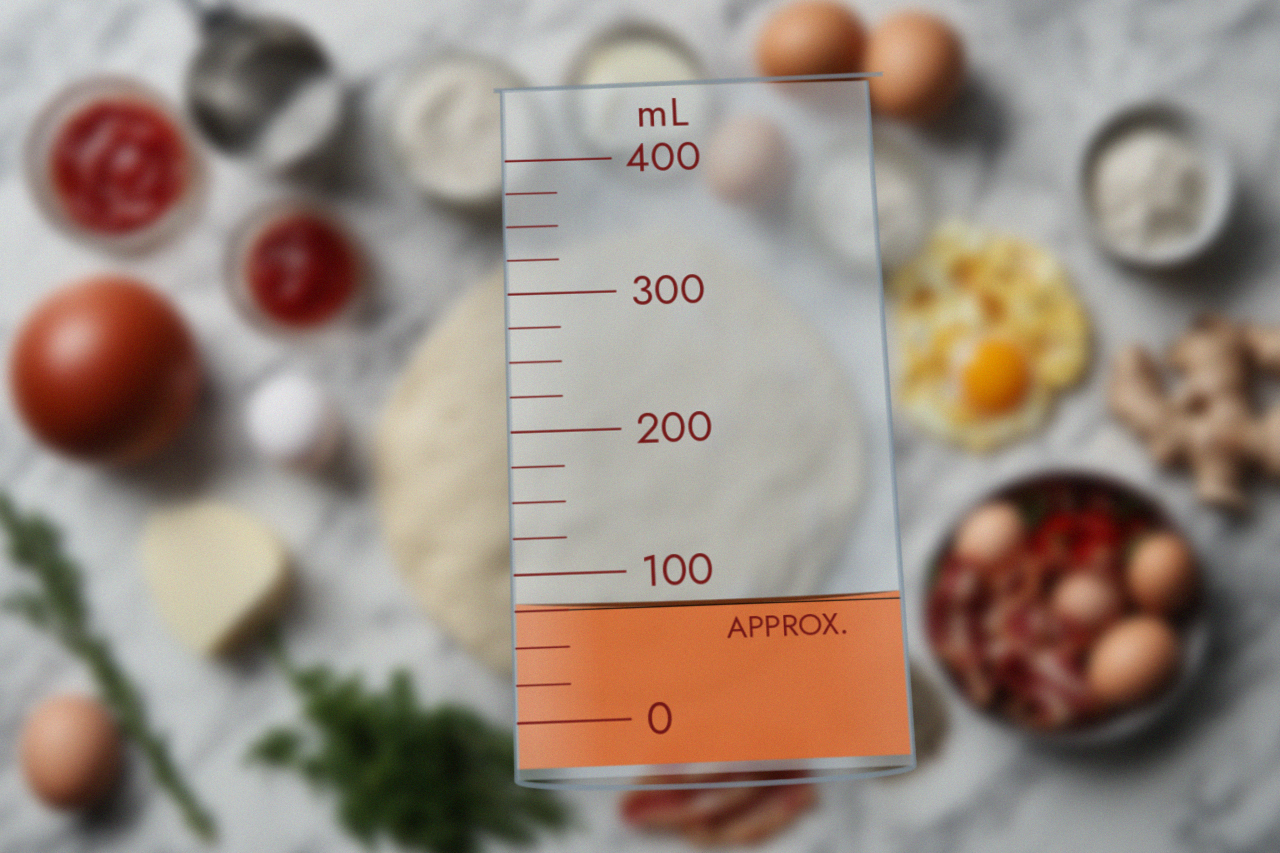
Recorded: 75 mL
